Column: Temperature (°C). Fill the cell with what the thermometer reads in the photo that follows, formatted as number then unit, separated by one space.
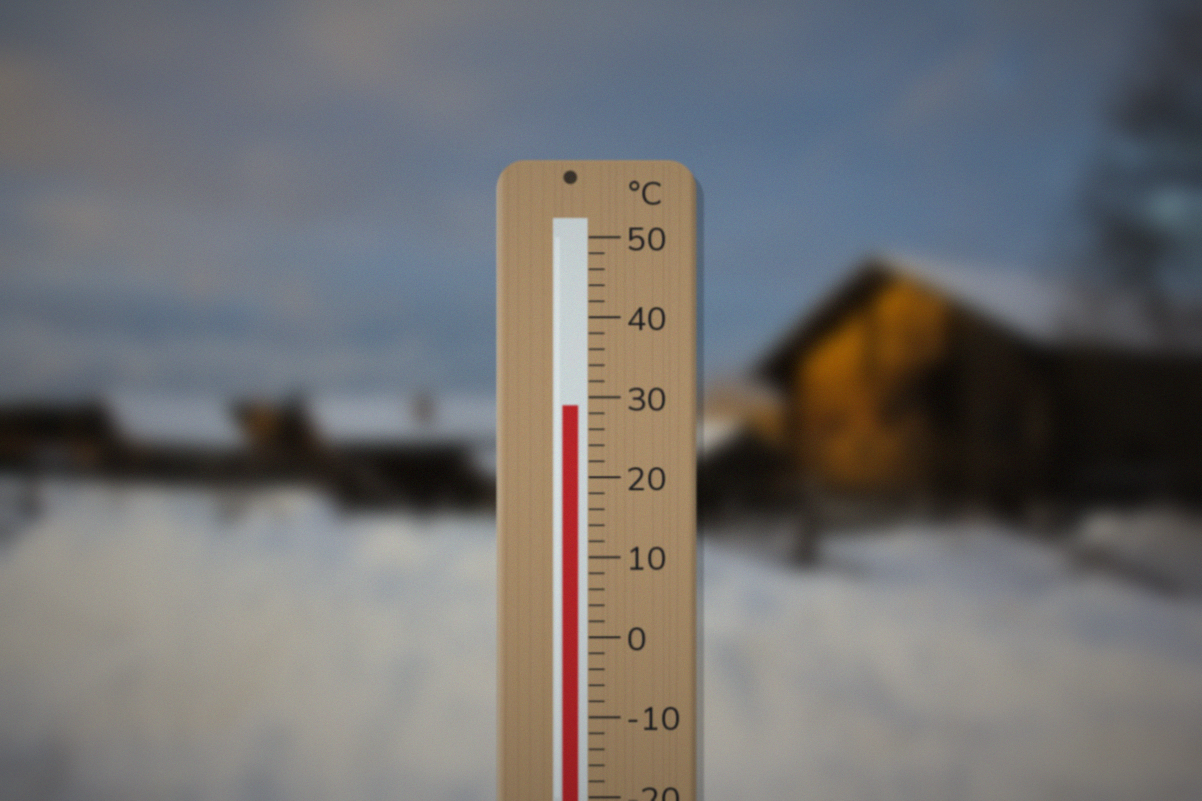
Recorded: 29 °C
